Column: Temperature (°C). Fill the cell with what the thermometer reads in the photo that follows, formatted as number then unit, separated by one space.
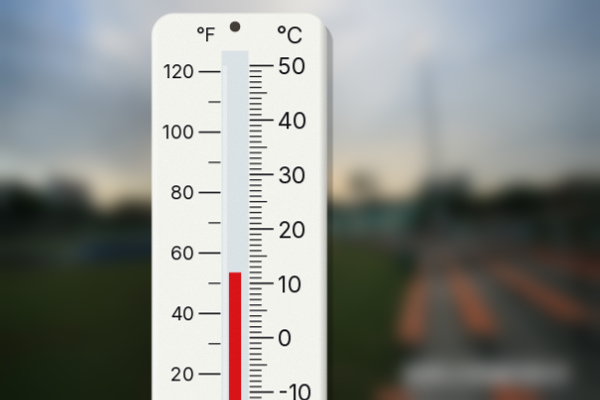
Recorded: 12 °C
